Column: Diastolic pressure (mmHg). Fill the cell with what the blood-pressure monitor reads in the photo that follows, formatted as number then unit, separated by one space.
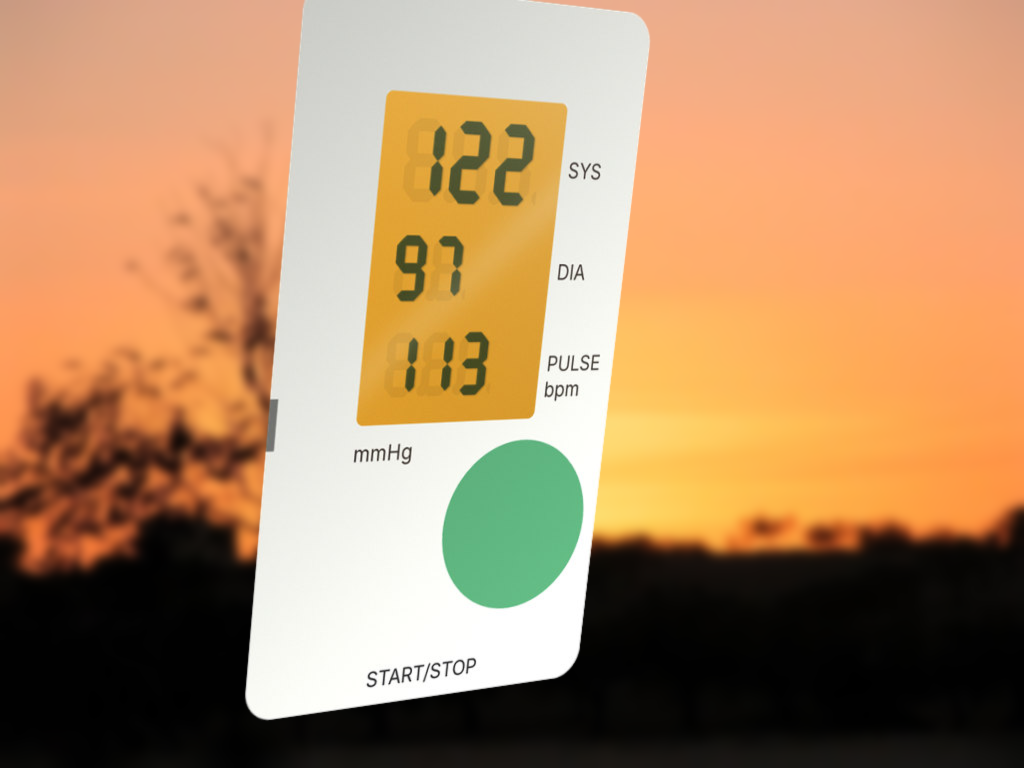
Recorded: 97 mmHg
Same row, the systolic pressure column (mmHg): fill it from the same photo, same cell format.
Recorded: 122 mmHg
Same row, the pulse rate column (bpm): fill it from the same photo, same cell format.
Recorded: 113 bpm
